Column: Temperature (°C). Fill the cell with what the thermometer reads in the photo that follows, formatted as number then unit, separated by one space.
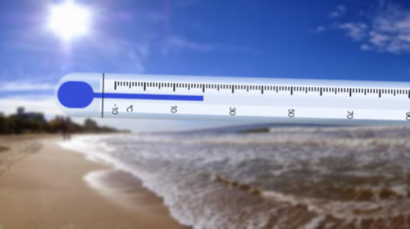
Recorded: 20 °C
